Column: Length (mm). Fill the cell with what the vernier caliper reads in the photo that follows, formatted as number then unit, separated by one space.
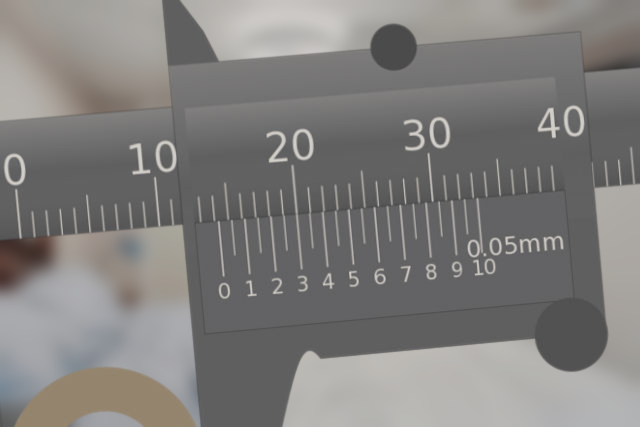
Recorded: 14.3 mm
